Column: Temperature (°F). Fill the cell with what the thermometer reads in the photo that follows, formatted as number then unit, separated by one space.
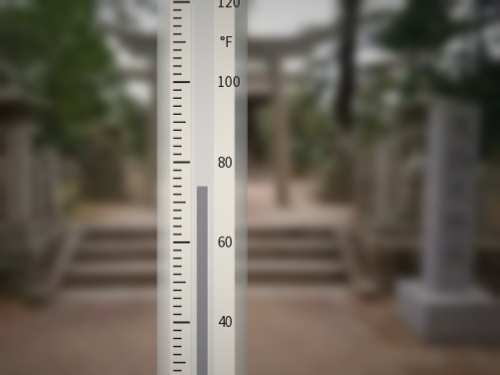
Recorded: 74 °F
